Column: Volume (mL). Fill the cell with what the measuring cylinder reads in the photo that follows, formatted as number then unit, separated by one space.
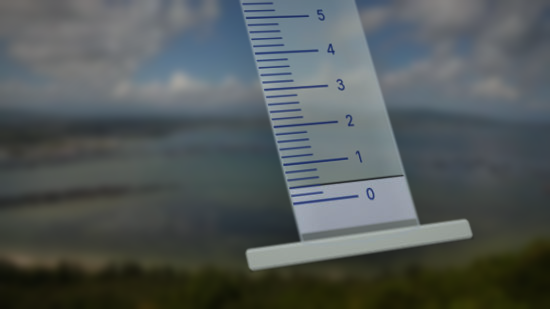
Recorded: 0.4 mL
